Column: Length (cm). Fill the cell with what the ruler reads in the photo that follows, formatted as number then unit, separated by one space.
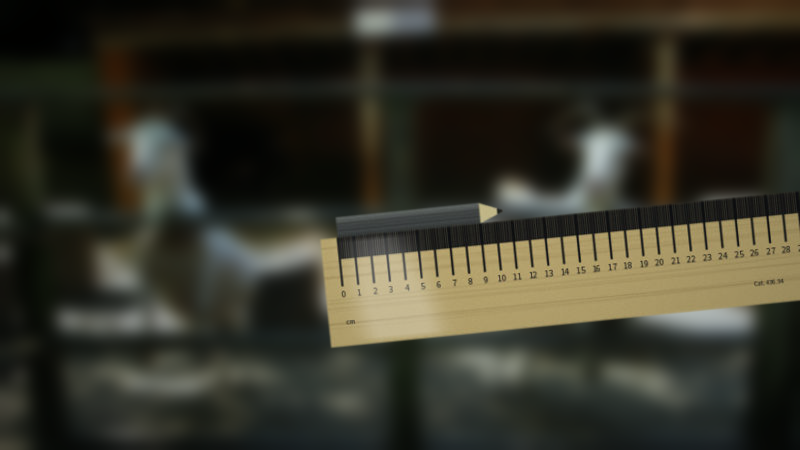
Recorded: 10.5 cm
